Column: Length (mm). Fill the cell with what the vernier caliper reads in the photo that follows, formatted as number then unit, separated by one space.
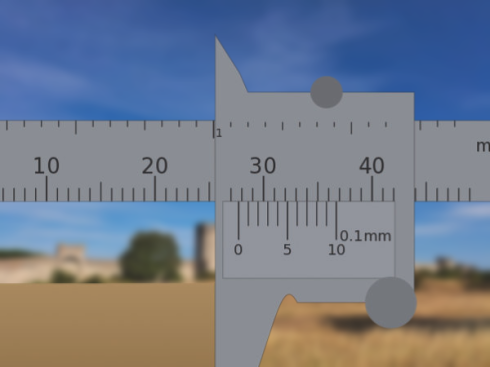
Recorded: 27.7 mm
